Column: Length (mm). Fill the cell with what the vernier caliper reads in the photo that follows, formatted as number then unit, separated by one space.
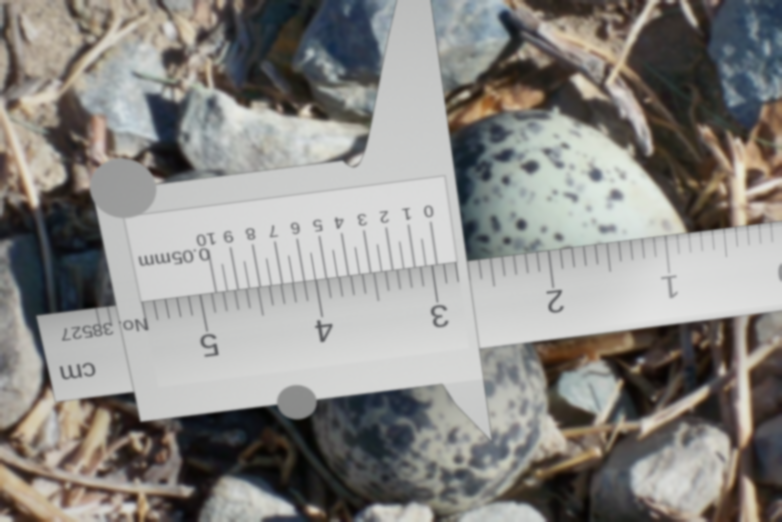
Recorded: 29.6 mm
